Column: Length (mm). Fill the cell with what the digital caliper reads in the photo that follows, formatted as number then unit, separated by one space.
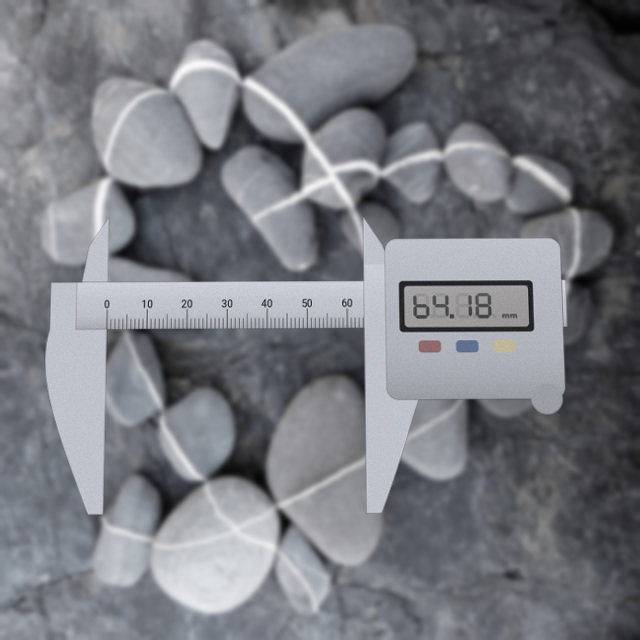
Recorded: 64.18 mm
